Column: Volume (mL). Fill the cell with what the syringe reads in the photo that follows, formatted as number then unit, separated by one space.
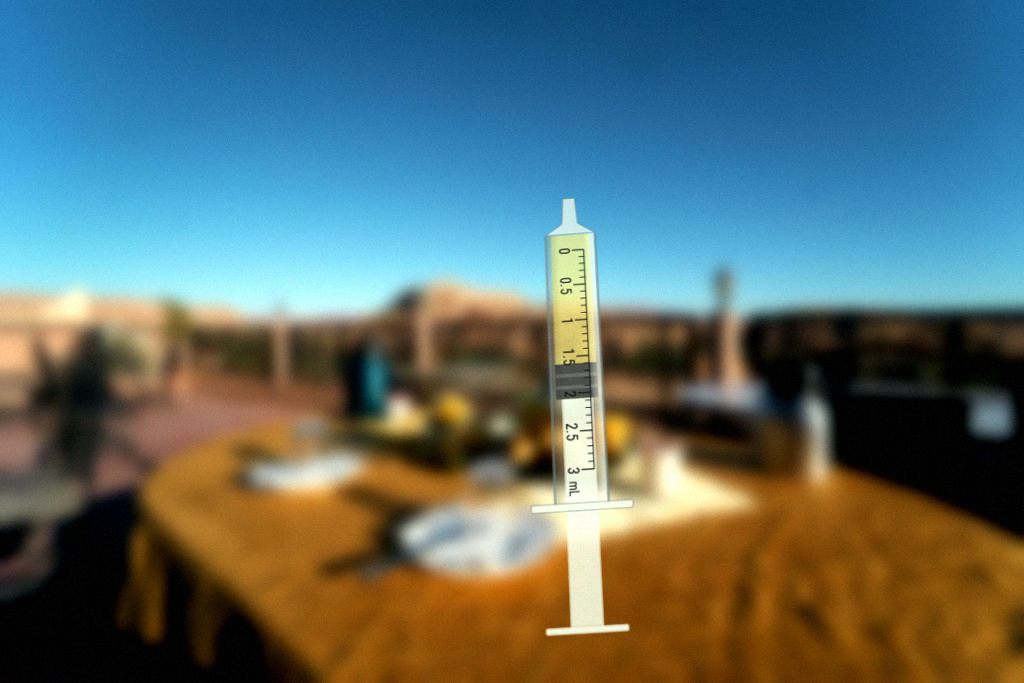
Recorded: 1.6 mL
